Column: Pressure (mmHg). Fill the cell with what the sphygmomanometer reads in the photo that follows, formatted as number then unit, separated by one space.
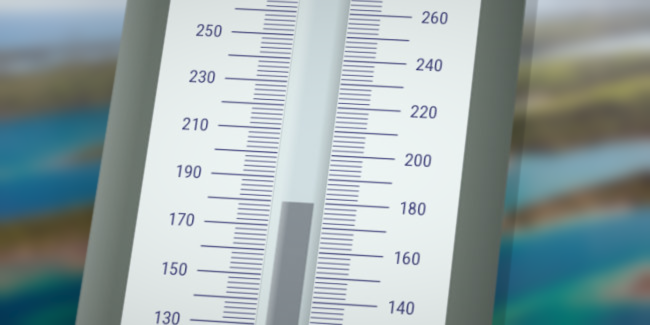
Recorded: 180 mmHg
